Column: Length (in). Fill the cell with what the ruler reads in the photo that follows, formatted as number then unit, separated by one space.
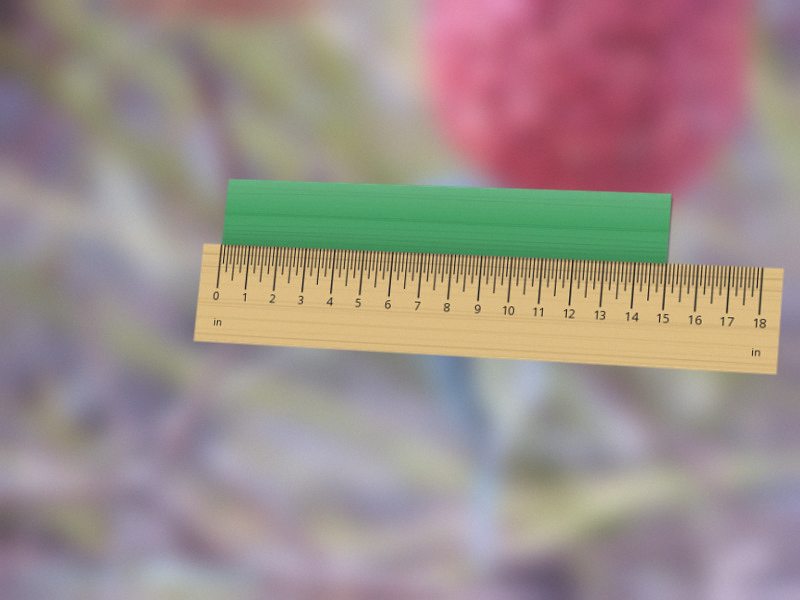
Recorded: 15 in
